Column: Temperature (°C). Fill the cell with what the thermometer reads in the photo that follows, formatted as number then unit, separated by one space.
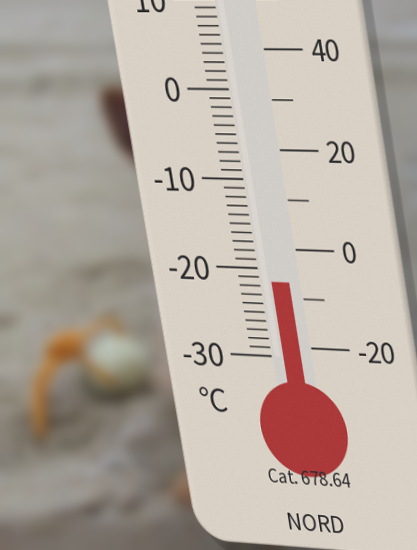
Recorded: -21.5 °C
